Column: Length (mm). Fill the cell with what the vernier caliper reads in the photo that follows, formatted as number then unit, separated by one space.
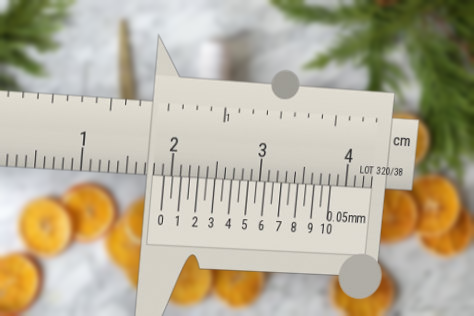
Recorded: 19.2 mm
